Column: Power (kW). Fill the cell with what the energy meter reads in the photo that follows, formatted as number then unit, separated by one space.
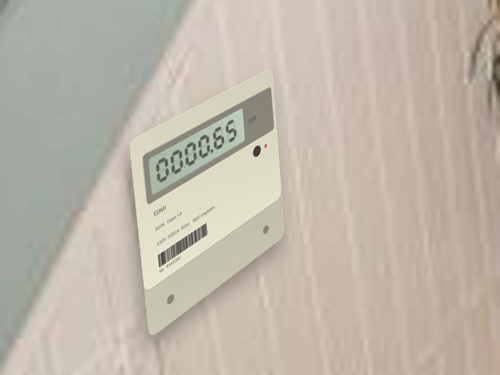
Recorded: 0.65 kW
